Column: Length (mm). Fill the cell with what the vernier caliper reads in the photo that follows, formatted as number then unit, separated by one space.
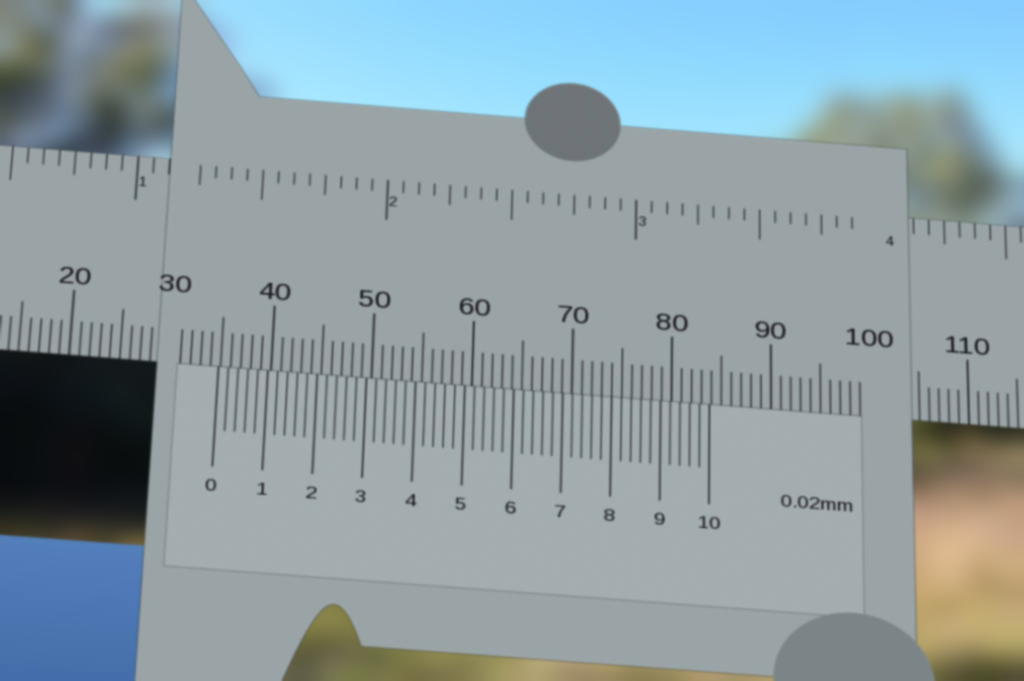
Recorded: 34.8 mm
